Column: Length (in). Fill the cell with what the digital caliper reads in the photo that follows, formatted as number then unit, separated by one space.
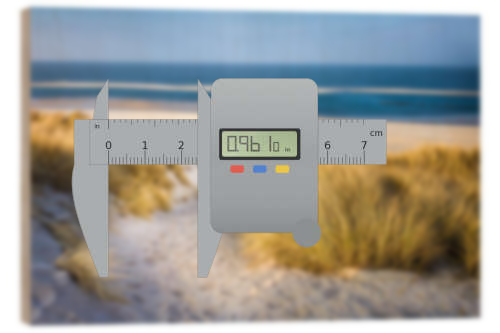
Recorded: 0.9610 in
